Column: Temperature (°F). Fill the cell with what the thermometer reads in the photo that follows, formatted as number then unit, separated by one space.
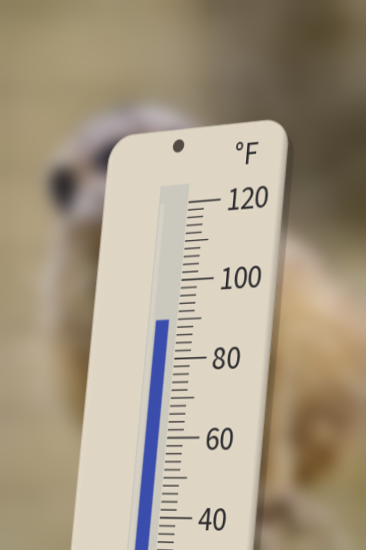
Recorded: 90 °F
